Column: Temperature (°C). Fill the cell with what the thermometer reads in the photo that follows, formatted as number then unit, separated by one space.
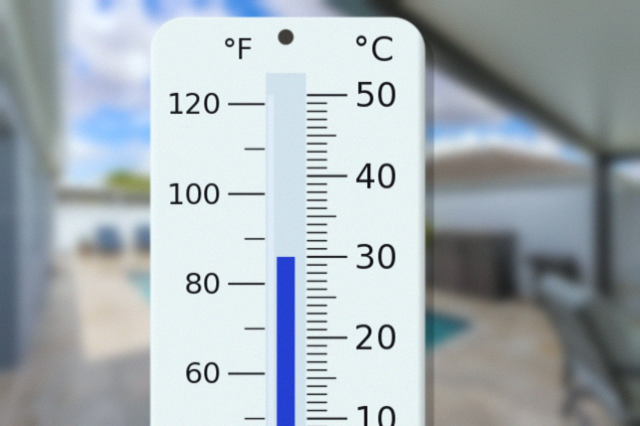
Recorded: 30 °C
